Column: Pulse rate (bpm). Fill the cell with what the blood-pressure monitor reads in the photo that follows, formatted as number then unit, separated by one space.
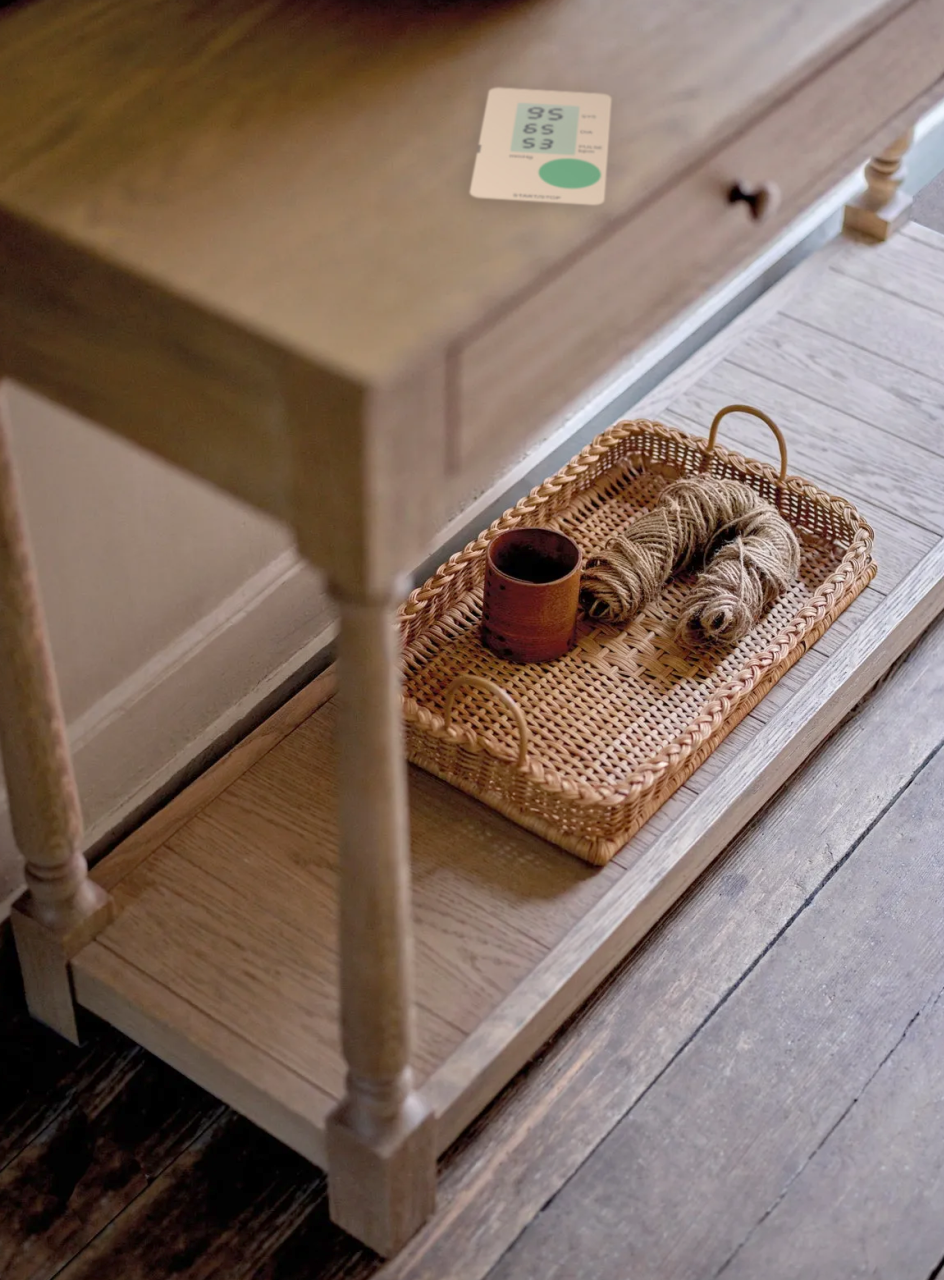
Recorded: 53 bpm
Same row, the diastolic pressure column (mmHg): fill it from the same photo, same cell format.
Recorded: 65 mmHg
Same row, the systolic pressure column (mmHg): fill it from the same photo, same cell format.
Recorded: 95 mmHg
